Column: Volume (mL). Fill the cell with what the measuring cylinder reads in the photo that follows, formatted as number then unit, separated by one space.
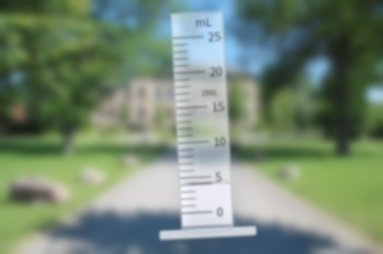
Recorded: 4 mL
